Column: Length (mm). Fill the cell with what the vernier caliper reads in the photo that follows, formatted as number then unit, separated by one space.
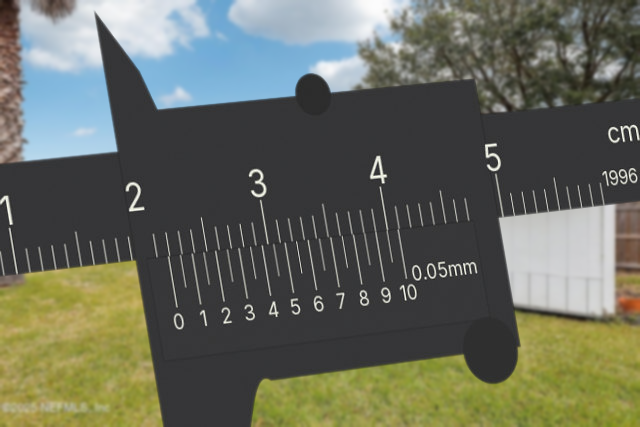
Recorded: 21.9 mm
